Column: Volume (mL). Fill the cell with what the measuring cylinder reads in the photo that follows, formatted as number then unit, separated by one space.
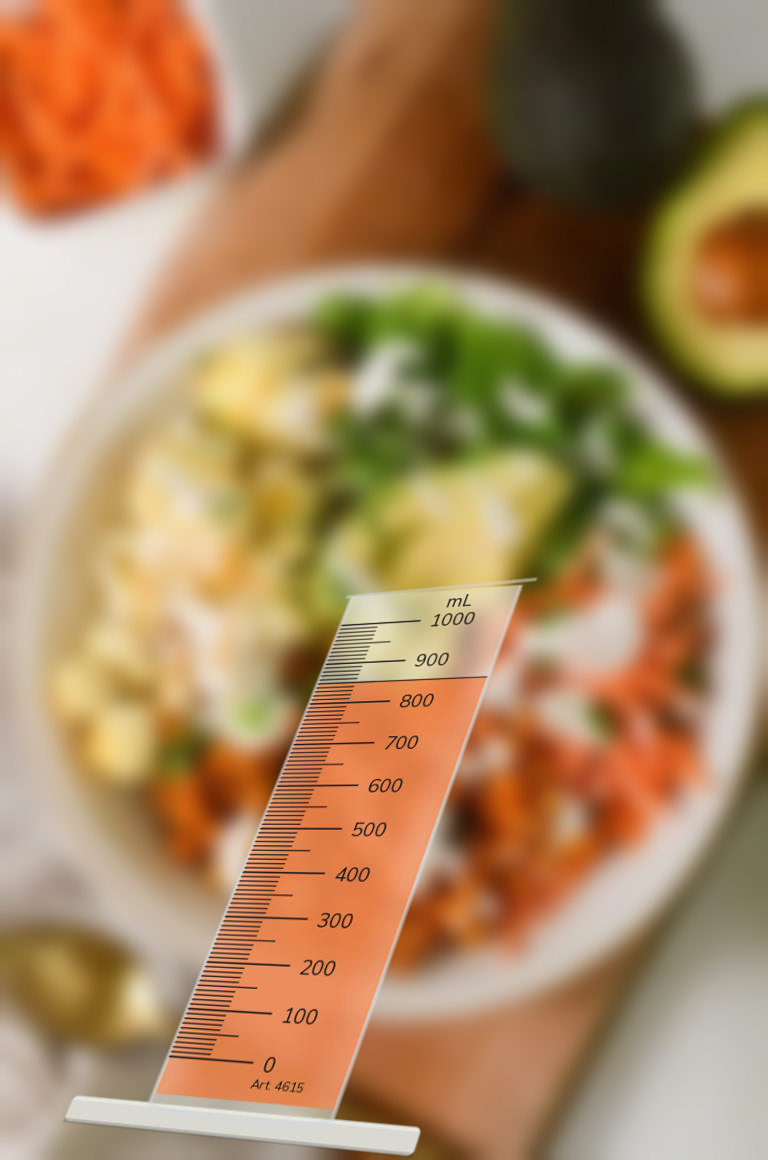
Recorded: 850 mL
